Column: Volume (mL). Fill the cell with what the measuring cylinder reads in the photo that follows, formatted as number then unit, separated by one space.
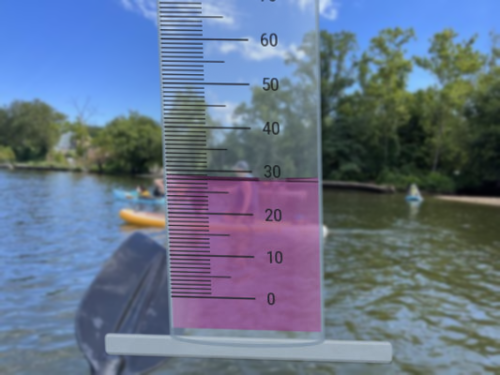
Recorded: 28 mL
